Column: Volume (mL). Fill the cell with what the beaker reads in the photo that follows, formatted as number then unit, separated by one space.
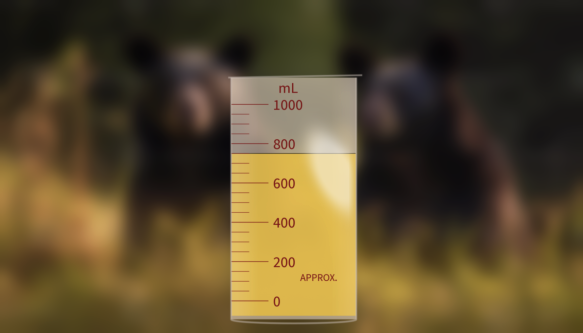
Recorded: 750 mL
